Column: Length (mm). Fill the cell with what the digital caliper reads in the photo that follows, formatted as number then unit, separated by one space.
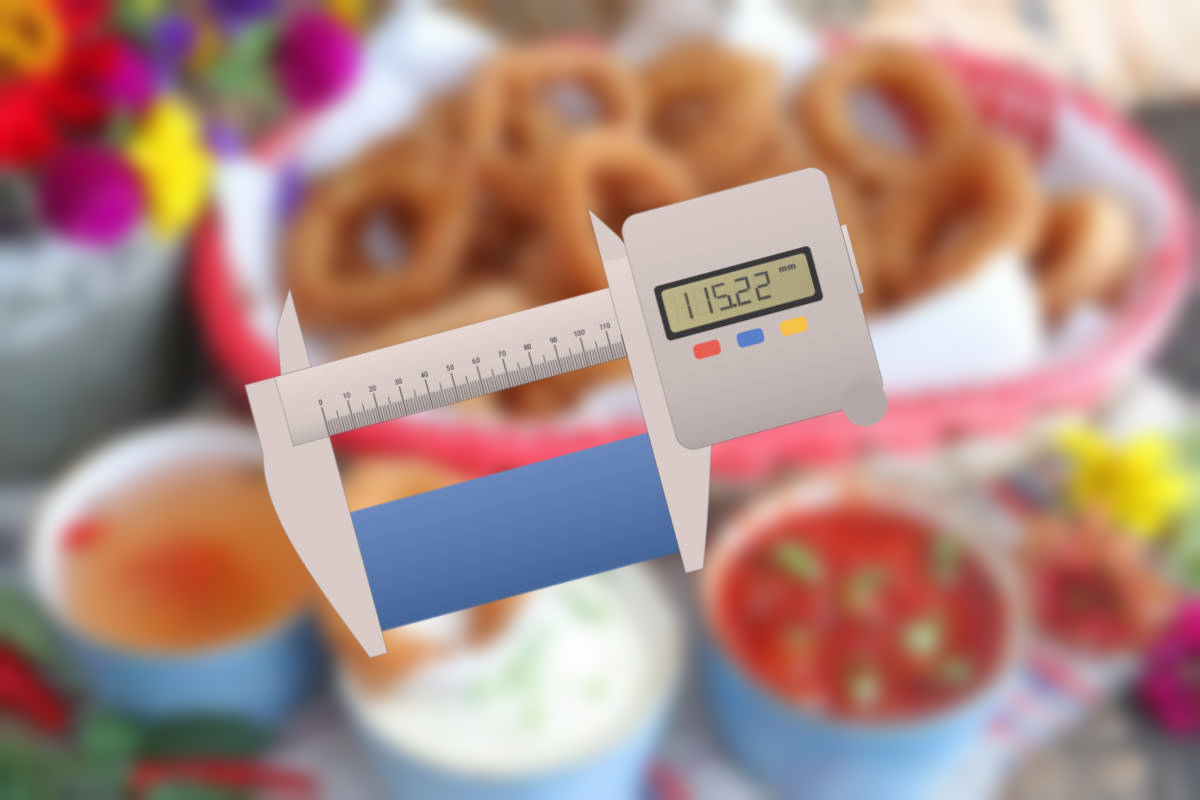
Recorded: 115.22 mm
